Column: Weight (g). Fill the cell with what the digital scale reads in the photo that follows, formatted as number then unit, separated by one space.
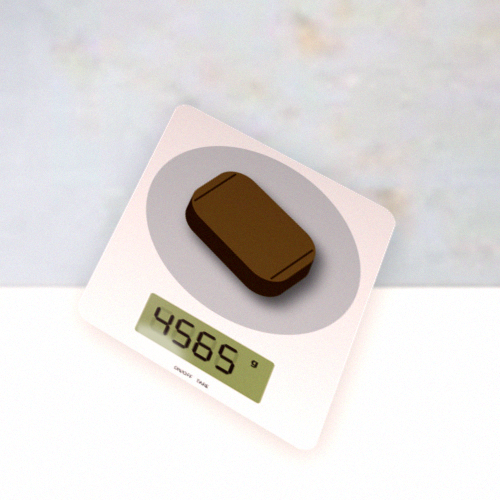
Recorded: 4565 g
